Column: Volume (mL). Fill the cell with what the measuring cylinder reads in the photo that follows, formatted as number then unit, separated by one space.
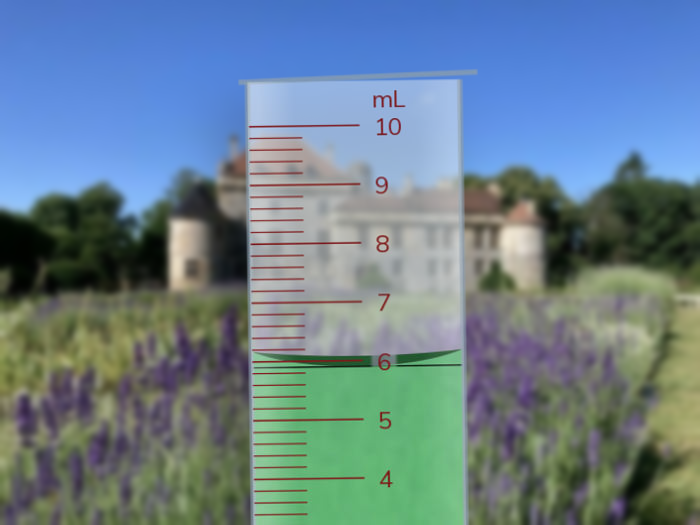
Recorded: 5.9 mL
